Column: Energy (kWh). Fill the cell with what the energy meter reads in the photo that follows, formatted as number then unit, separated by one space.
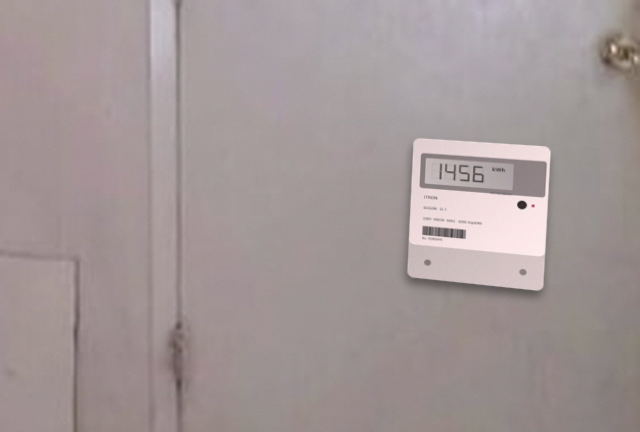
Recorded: 1456 kWh
